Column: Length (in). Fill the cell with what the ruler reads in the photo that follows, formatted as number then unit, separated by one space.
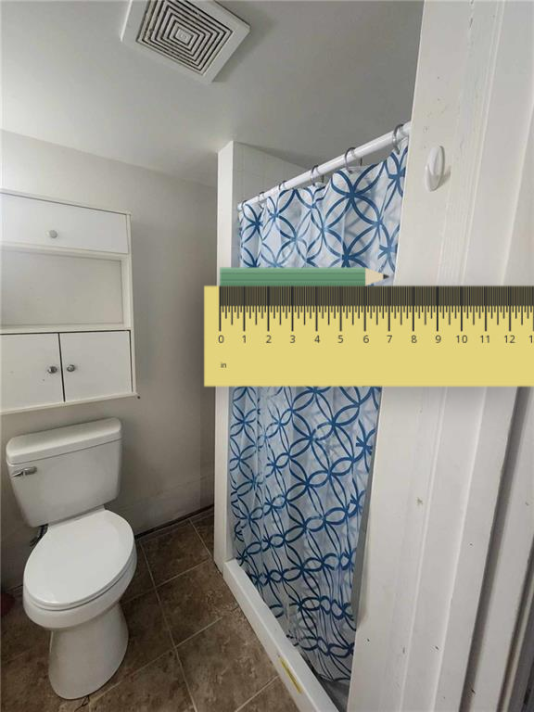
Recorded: 7 in
